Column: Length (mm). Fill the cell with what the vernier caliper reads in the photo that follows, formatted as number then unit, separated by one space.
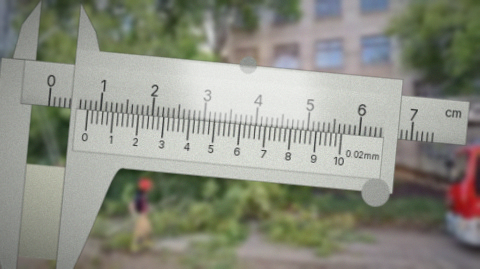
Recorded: 7.5 mm
